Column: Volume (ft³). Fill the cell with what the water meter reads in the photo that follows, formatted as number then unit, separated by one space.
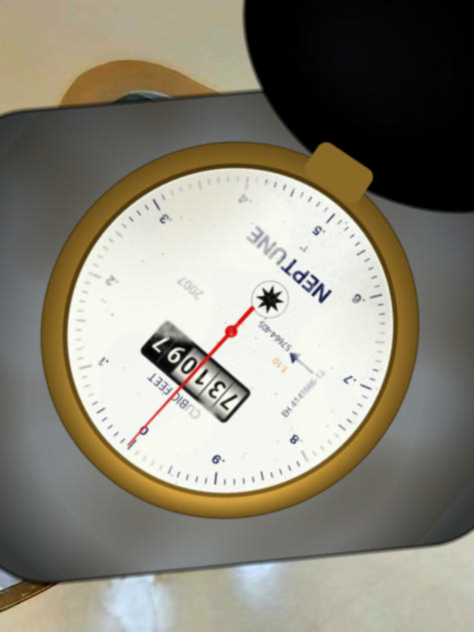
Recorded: 731097.00 ft³
